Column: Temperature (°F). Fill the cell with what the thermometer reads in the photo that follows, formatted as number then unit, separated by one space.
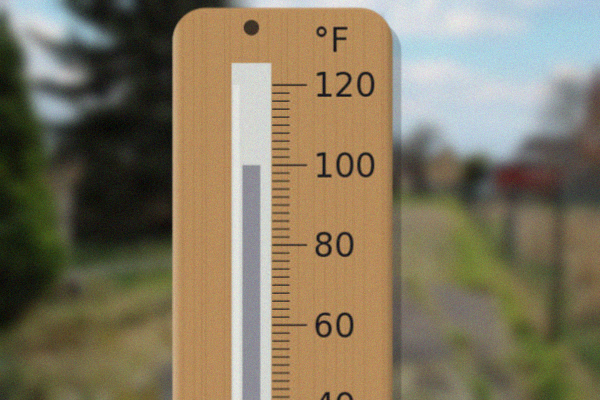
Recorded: 100 °F
